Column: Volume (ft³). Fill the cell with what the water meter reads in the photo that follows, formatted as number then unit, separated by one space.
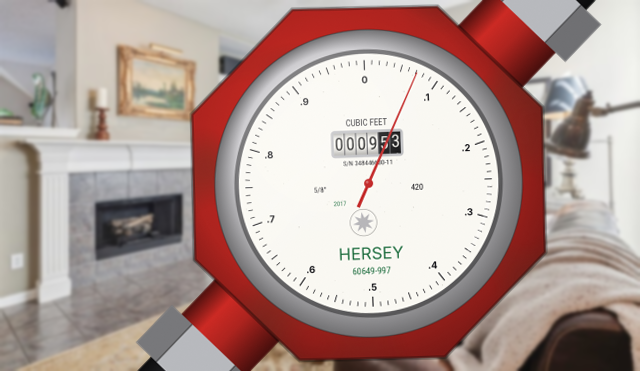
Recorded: 953.07 ft³
